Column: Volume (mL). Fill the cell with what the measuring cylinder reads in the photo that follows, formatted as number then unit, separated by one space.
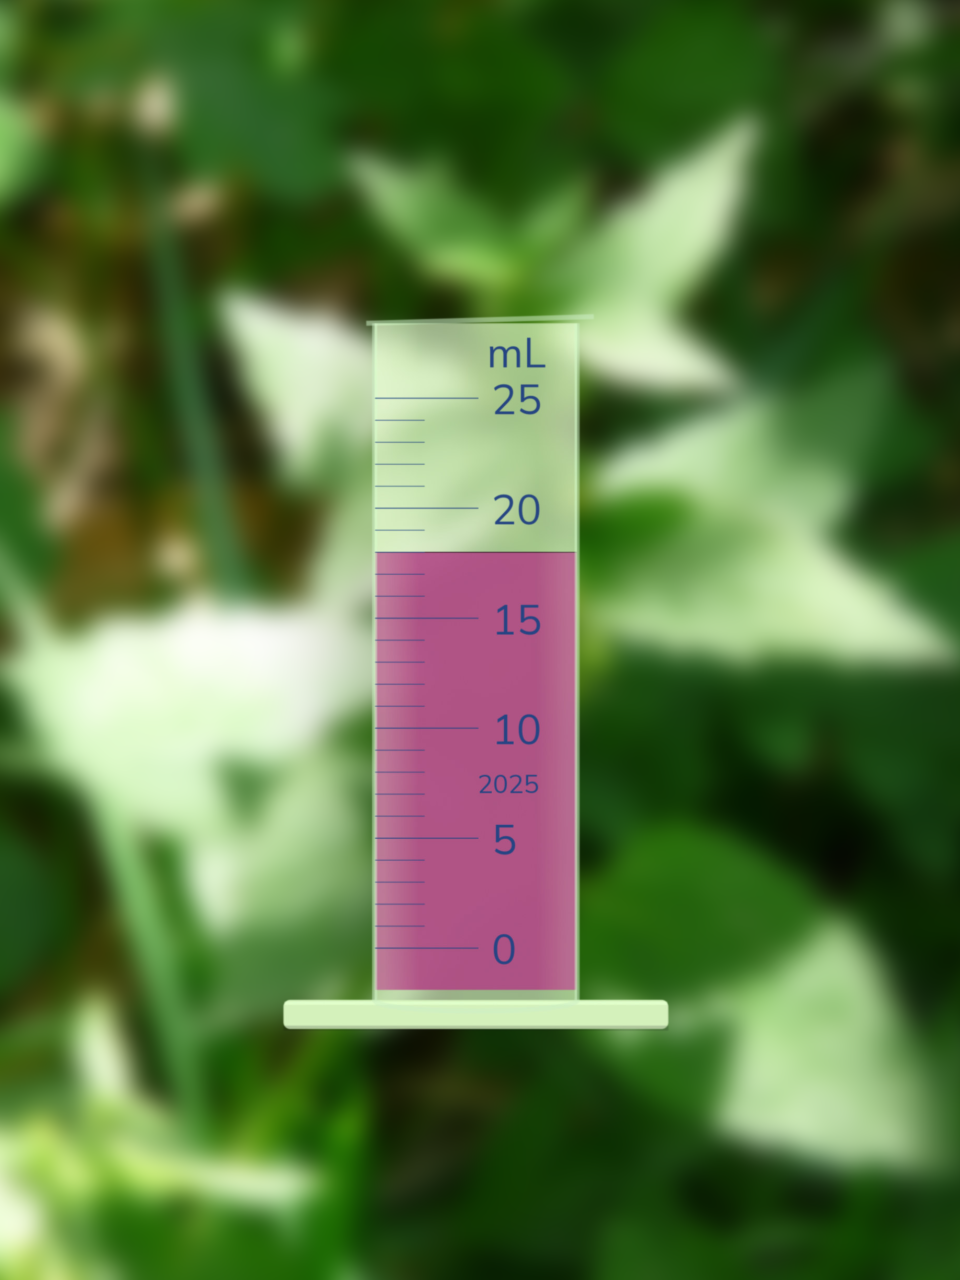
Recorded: 18 mL
